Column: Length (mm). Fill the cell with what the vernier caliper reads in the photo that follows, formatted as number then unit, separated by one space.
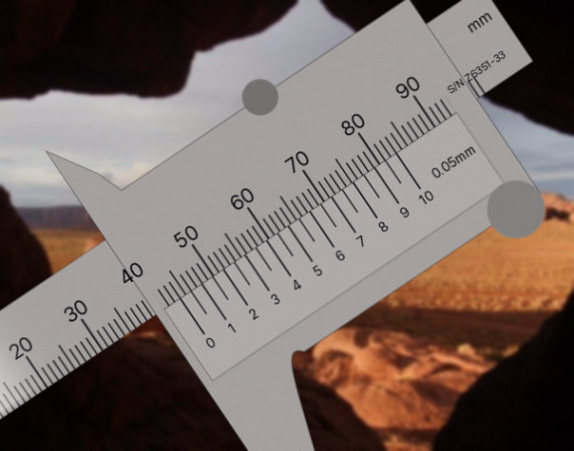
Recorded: 44.0 mm
